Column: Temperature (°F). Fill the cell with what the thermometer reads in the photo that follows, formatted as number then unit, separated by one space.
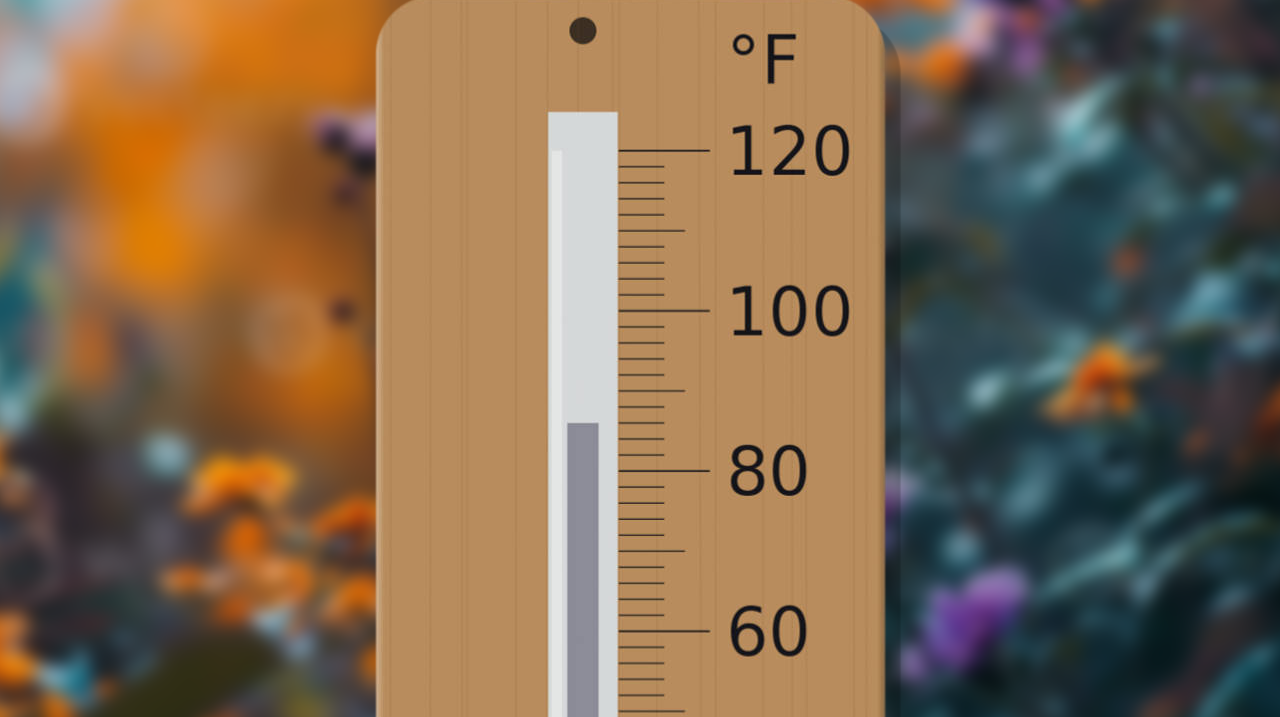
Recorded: 86 °F
